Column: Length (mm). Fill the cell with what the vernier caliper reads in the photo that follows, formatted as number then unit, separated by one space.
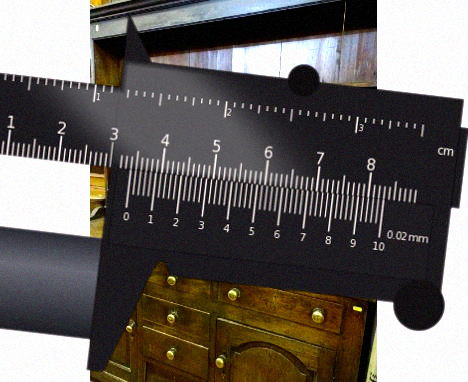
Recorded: 34.0 mm
